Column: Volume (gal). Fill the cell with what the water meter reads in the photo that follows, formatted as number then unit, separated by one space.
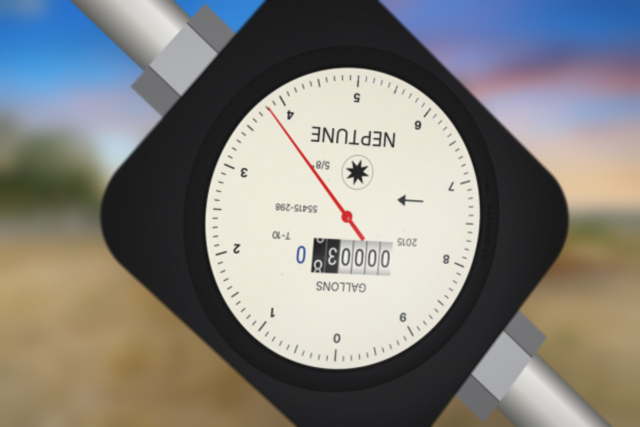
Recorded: 383.8 gal
